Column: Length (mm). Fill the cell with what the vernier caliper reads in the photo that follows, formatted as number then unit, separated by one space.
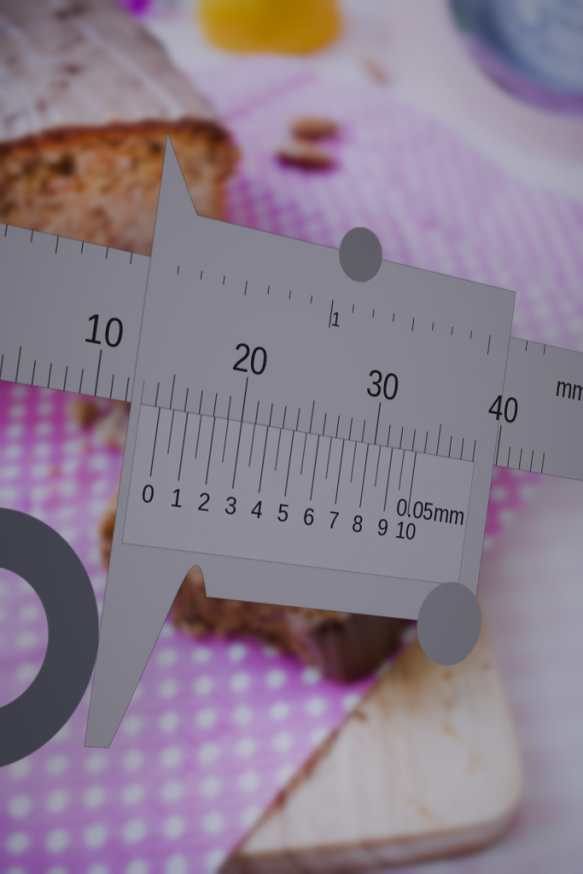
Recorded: 14.3 mm
